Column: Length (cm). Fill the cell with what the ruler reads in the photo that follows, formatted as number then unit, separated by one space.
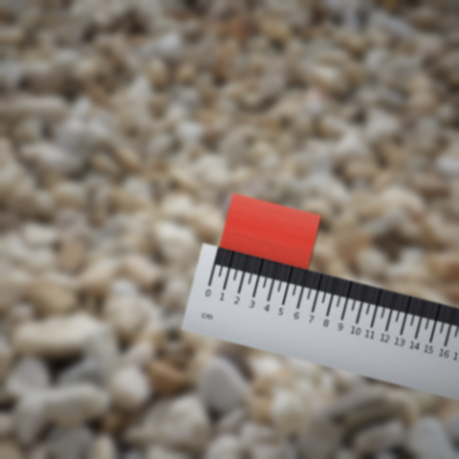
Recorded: 6 cm
